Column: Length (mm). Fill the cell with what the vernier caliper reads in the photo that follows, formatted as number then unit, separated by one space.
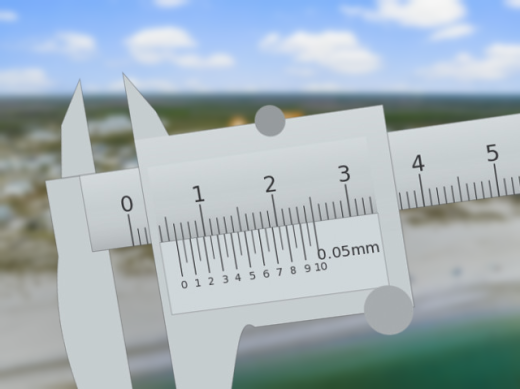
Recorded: 6.0 mm
